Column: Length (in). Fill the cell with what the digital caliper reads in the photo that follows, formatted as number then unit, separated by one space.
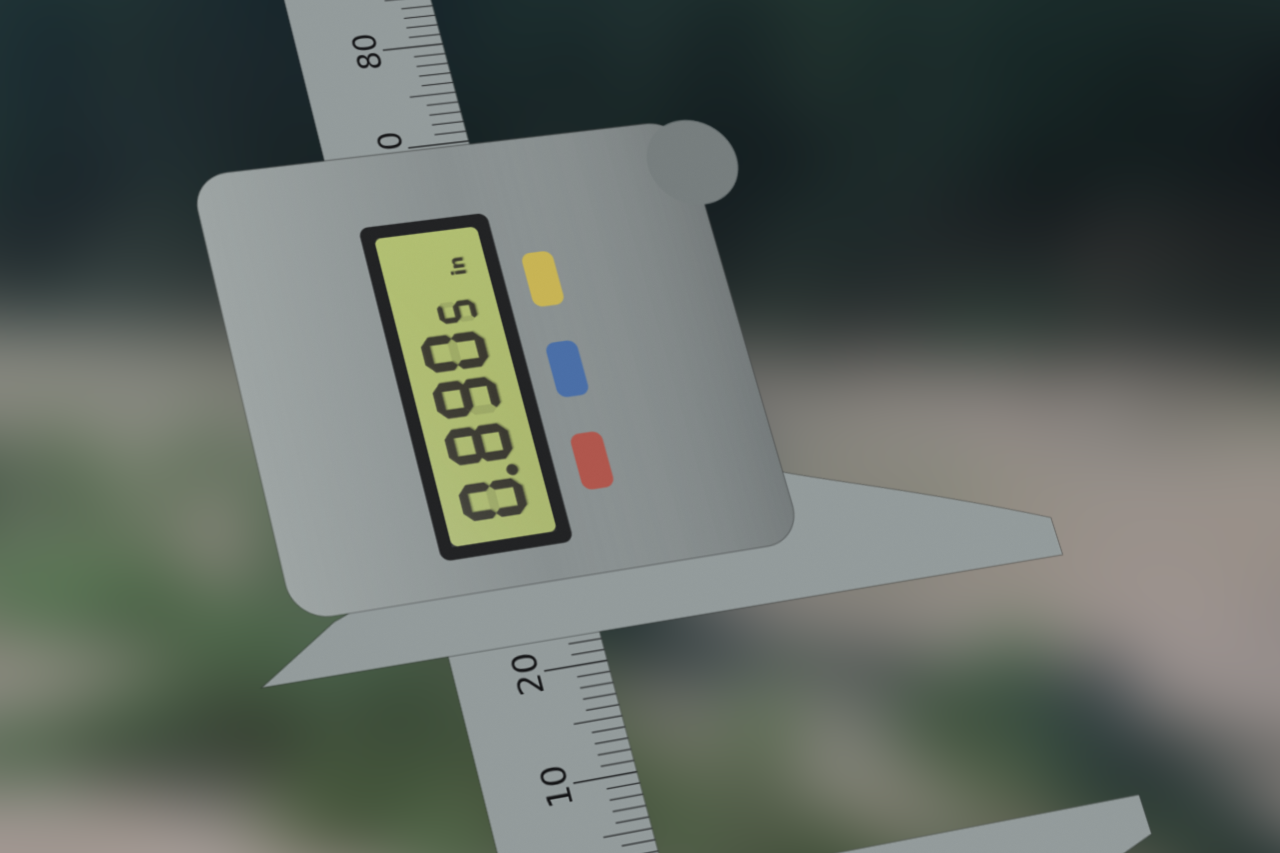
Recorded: 0.8905 in
